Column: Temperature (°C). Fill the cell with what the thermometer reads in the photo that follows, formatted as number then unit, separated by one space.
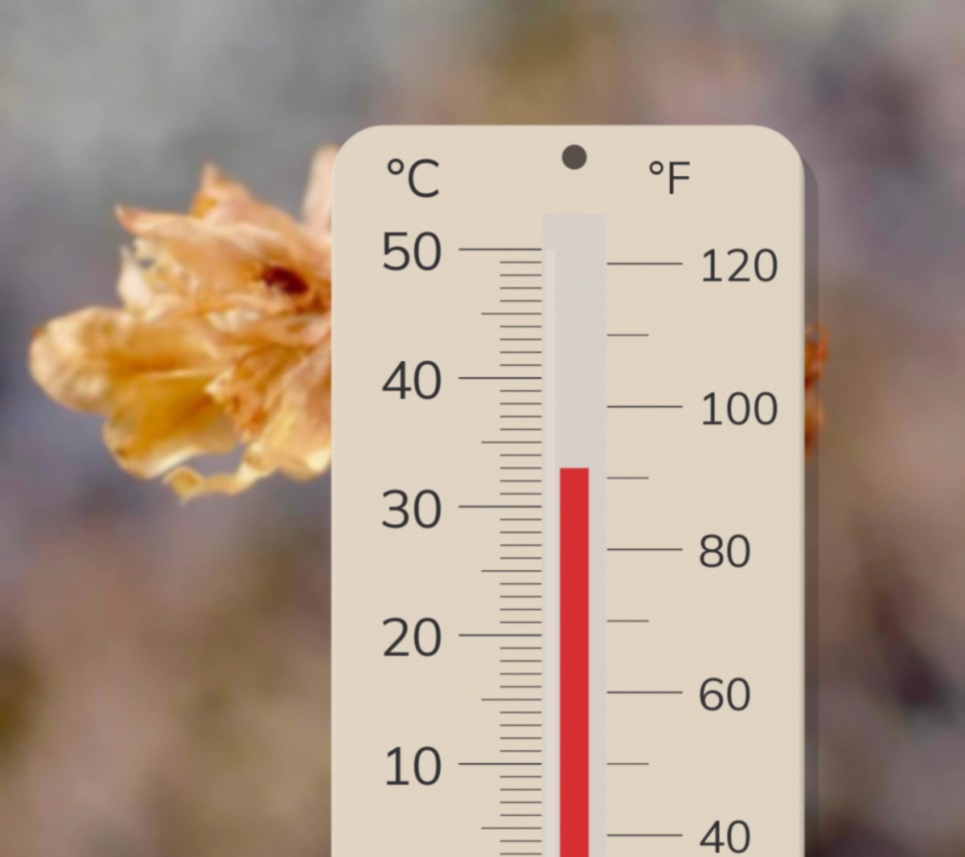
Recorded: 33 °C
